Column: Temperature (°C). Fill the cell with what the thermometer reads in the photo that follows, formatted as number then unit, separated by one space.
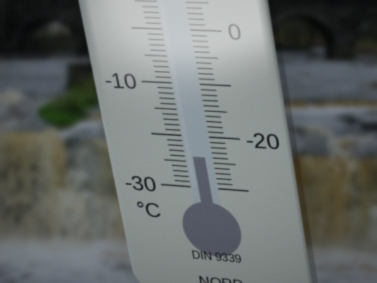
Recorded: -24 °C
